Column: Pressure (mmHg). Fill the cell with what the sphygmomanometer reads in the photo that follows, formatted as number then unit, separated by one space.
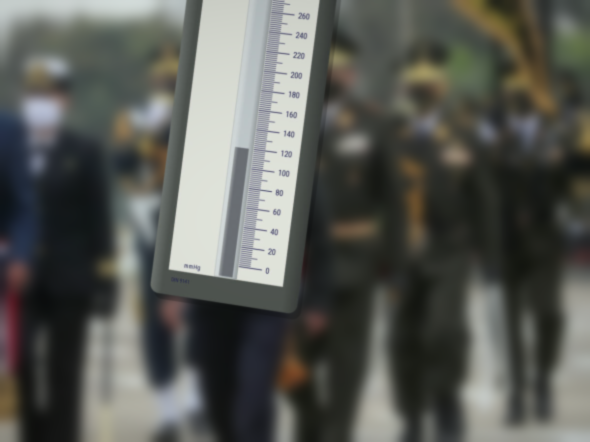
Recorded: 120 mmHg
